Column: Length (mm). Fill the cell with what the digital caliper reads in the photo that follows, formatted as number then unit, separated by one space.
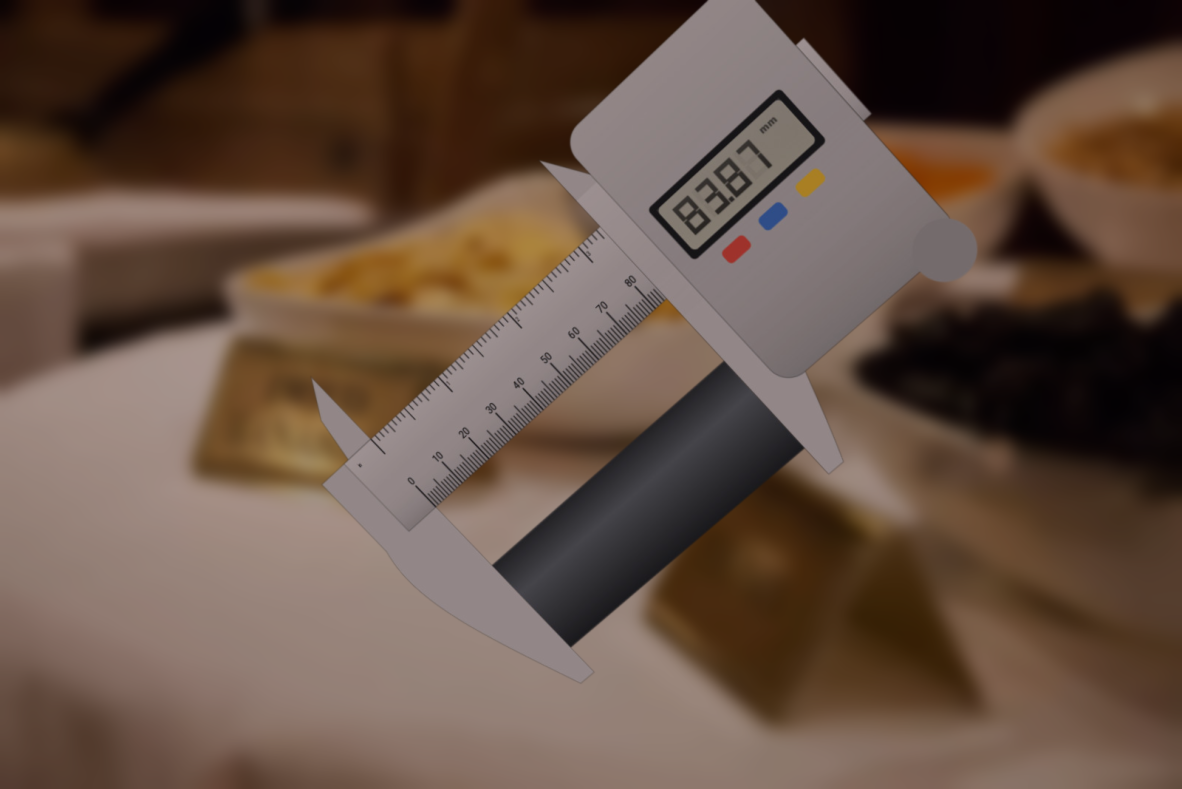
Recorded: 83.87 mm
